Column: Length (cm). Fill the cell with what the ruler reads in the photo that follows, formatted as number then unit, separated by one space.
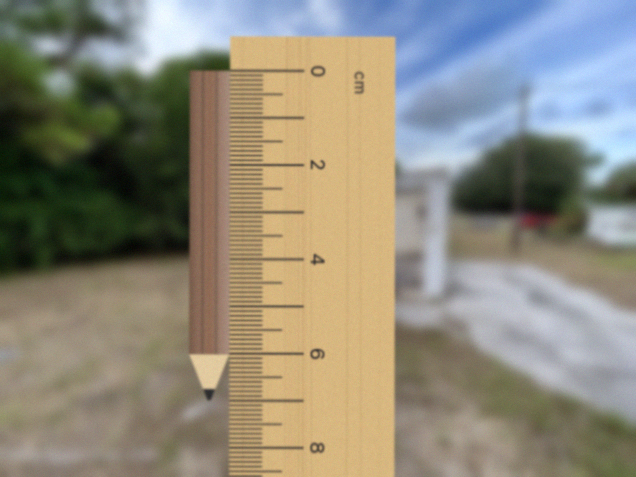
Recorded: 7 cm
